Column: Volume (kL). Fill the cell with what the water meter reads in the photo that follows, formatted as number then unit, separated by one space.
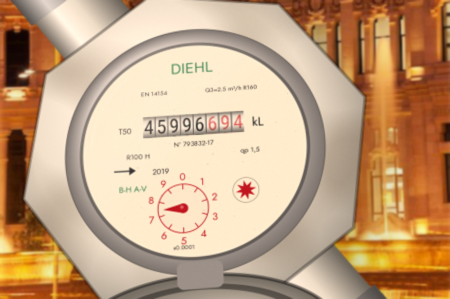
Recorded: 45996.6947 kL
